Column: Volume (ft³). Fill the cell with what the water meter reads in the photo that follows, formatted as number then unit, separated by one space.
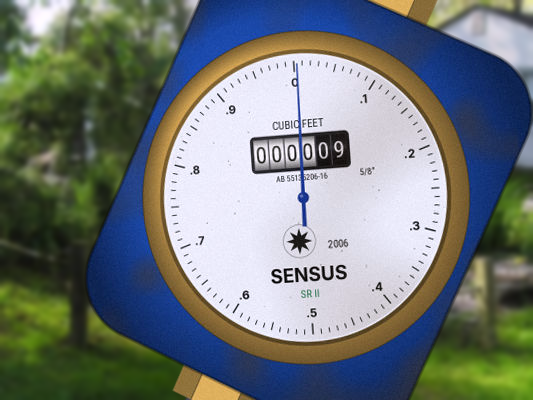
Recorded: 9.00 ft³
